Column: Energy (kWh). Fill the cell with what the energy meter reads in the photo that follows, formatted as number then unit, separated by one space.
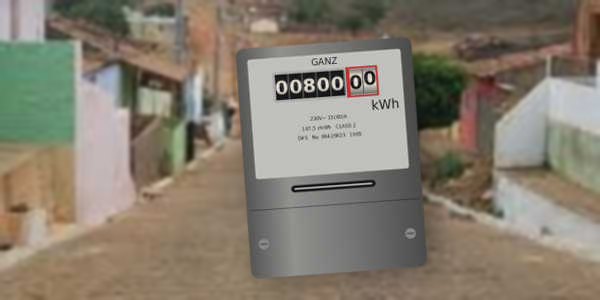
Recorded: 800.00 kWh
